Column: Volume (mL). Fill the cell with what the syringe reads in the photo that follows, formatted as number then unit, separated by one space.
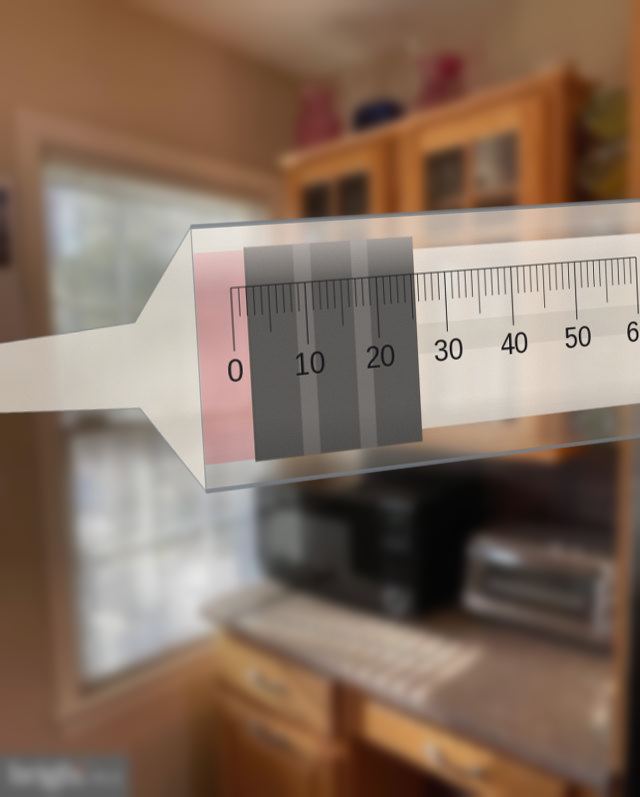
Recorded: 2 mL
